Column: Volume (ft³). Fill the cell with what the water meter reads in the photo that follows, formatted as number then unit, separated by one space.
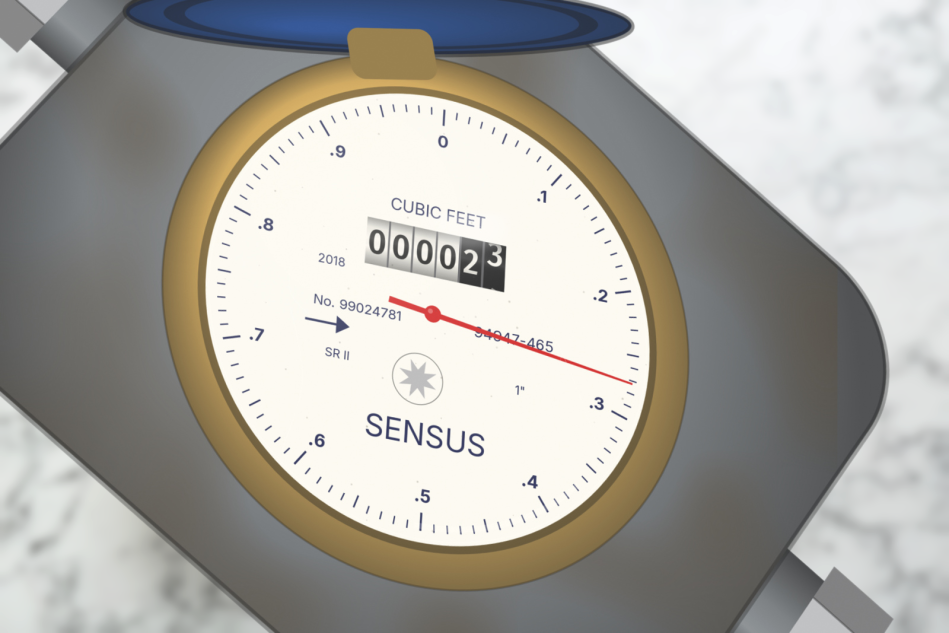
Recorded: 23.27 ft³
